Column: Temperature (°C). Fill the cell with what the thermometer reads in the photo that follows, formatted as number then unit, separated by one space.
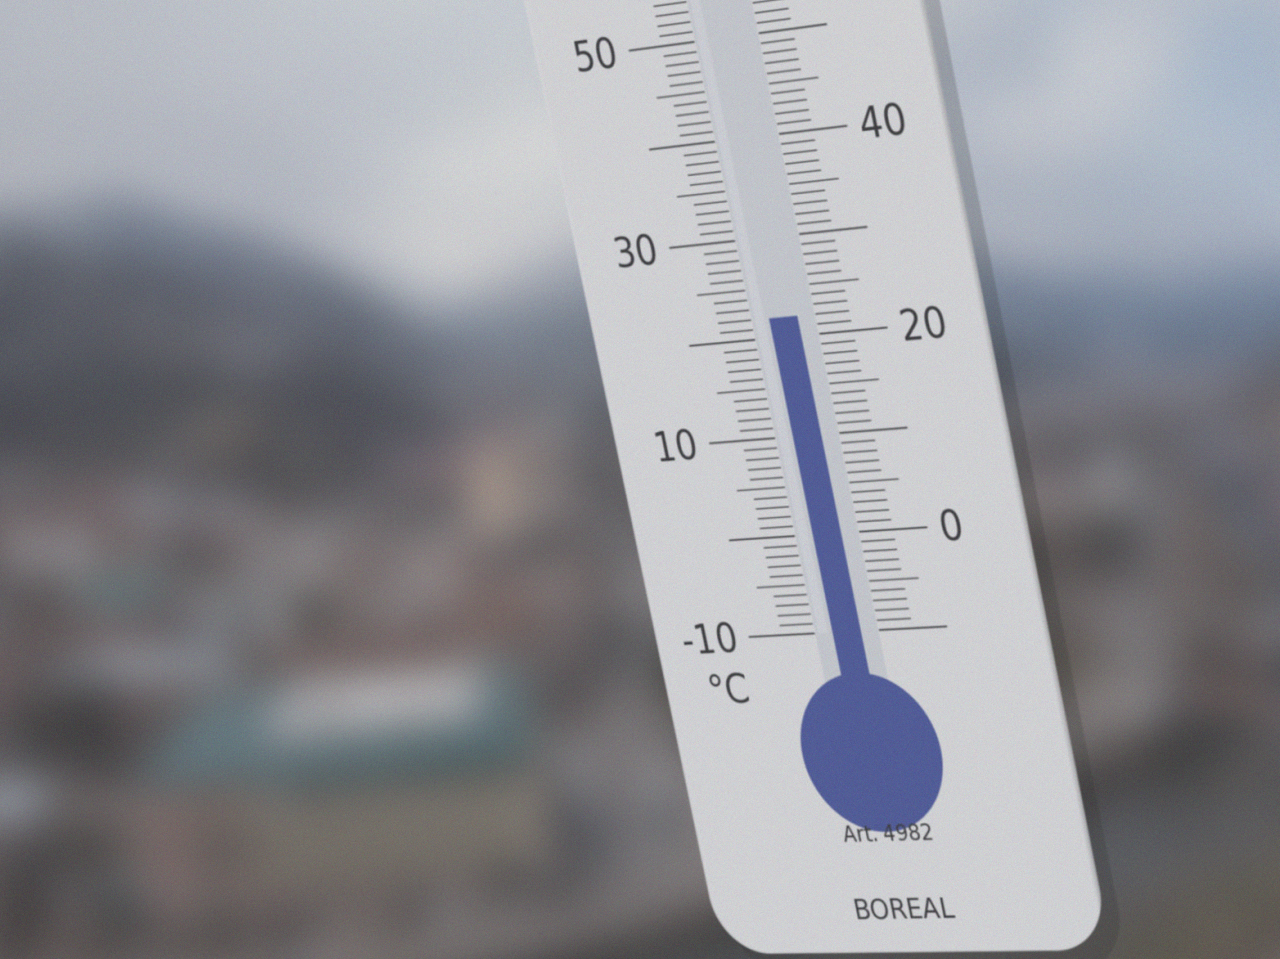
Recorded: 22 °C
